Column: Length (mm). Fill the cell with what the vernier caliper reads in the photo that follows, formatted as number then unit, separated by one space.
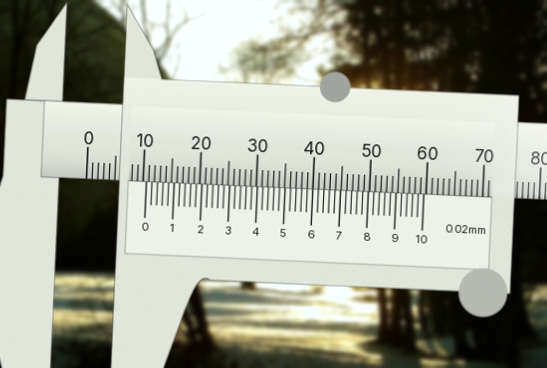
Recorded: 10.6 mm
